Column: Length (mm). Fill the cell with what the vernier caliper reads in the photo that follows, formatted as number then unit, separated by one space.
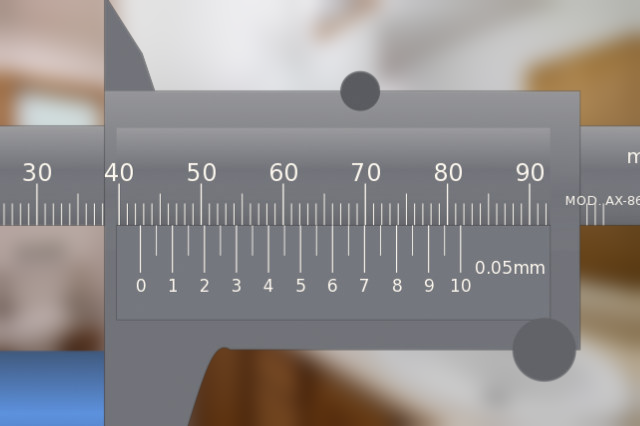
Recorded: 42.6 mm
